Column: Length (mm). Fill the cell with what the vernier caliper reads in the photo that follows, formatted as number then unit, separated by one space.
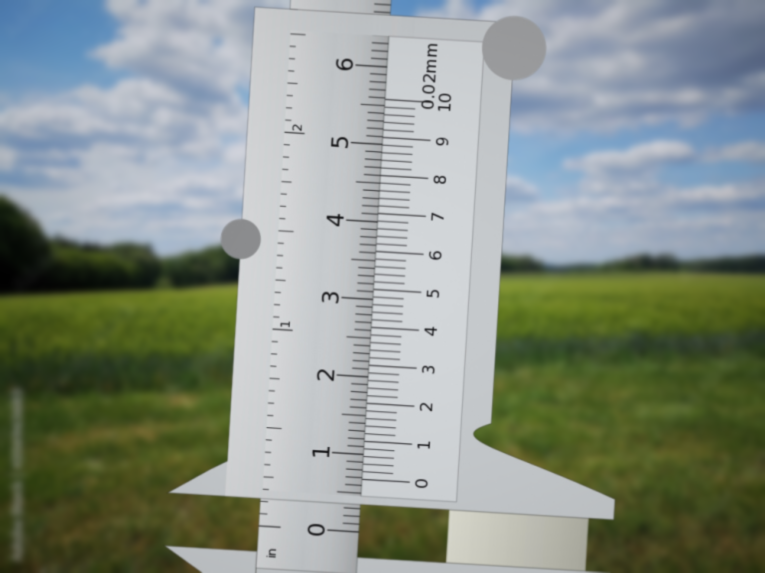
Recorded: 6.8 mm
